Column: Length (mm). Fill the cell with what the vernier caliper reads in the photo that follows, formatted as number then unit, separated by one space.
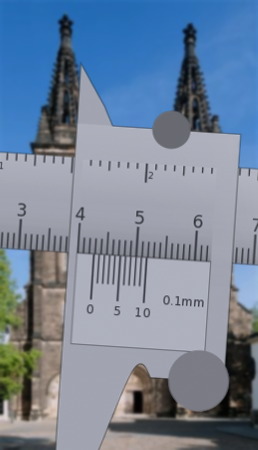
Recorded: 42.8 mm
